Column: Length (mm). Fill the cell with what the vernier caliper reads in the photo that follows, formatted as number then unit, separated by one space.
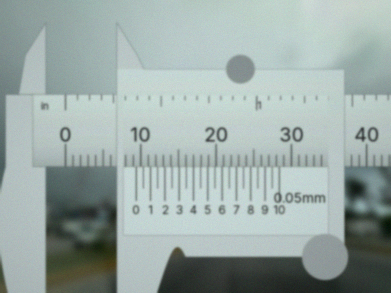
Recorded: 9.4 mm
